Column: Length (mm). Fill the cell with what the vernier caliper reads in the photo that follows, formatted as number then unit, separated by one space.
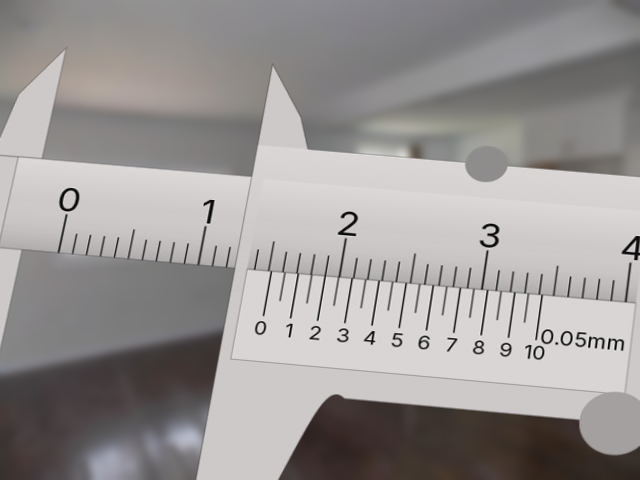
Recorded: 15.2 mm
